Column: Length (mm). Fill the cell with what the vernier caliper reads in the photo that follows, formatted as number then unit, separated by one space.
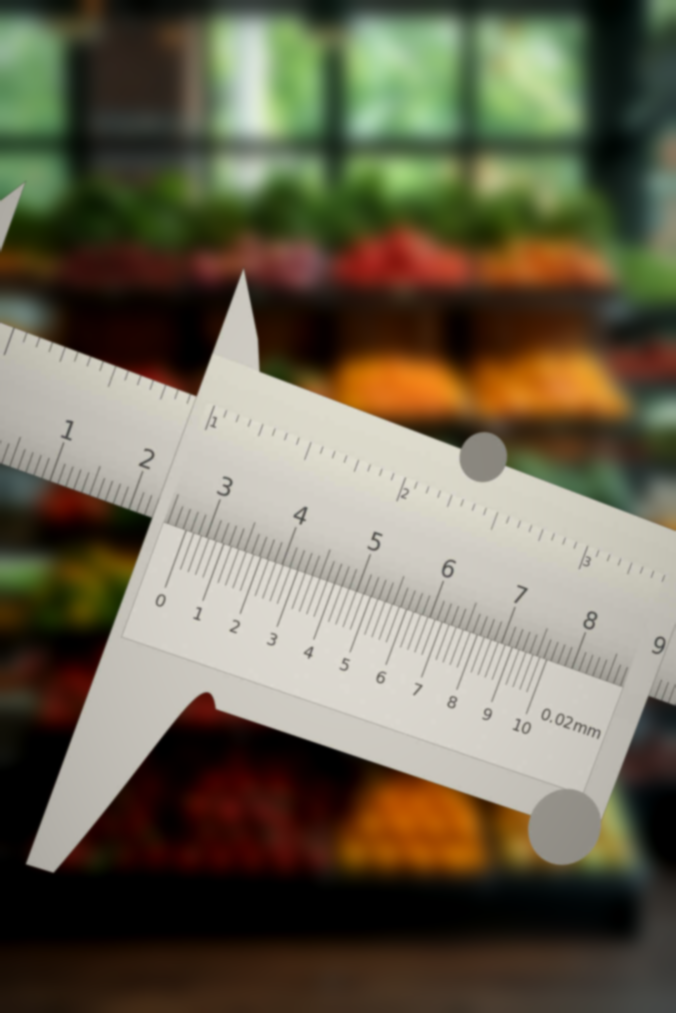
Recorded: 27.4 mm
